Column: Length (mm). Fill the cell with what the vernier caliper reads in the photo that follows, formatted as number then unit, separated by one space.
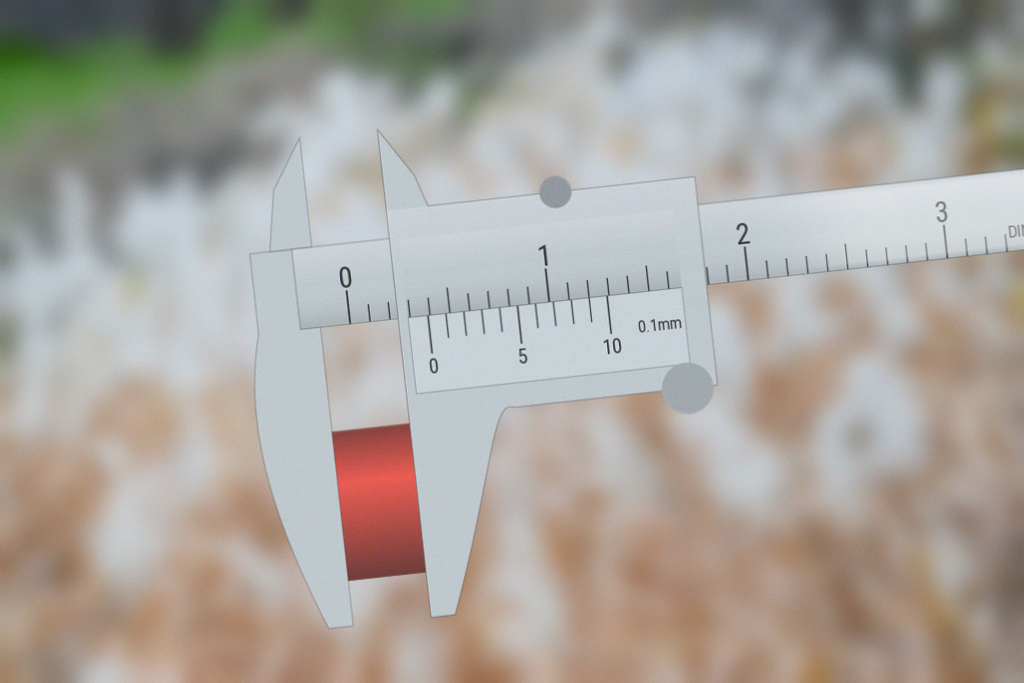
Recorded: 3.9 mm
